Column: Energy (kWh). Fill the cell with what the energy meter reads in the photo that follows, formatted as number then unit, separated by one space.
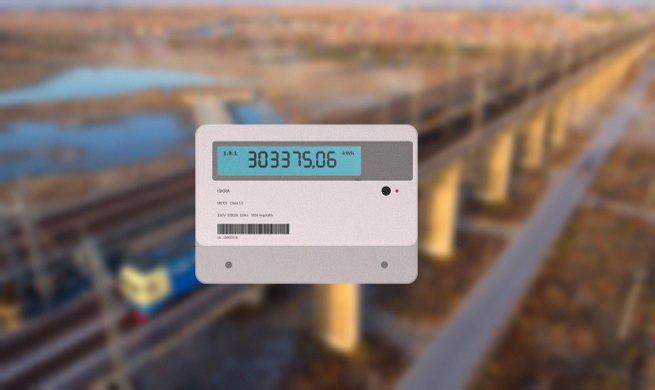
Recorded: 303375.06 kWh
